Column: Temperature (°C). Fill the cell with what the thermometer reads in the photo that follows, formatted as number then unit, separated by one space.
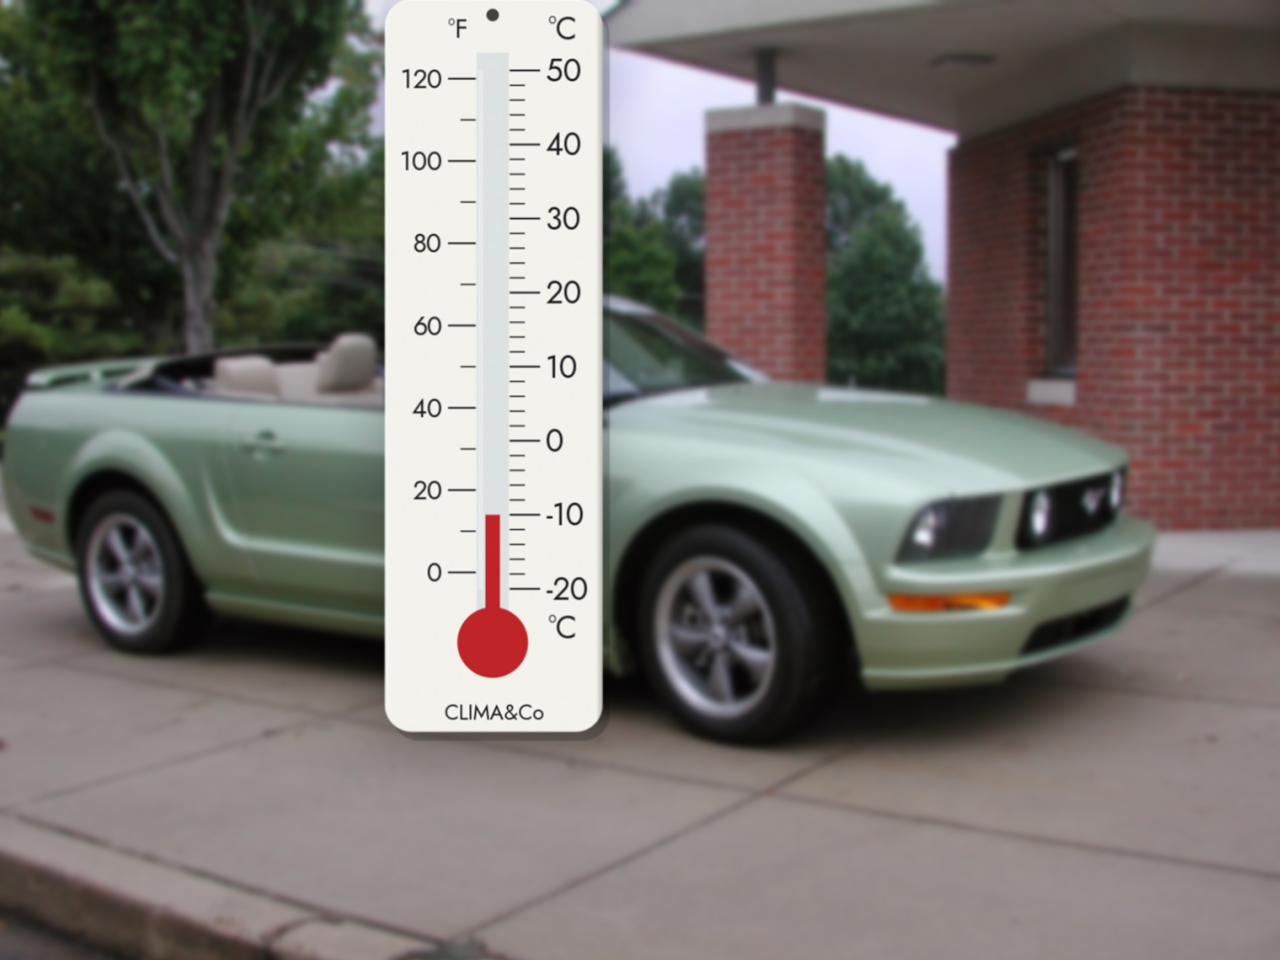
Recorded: -10 °C
